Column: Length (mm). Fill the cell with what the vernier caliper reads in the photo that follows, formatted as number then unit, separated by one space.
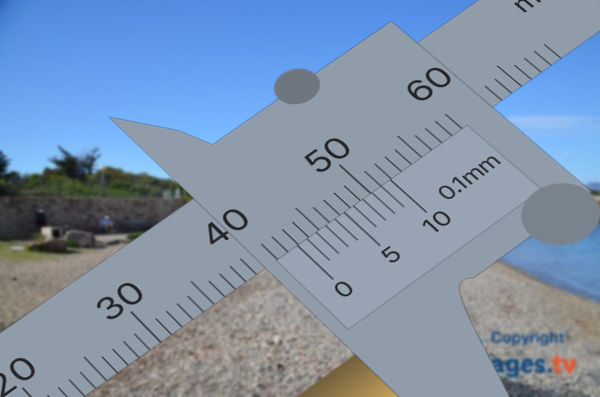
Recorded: 42.9 mm
